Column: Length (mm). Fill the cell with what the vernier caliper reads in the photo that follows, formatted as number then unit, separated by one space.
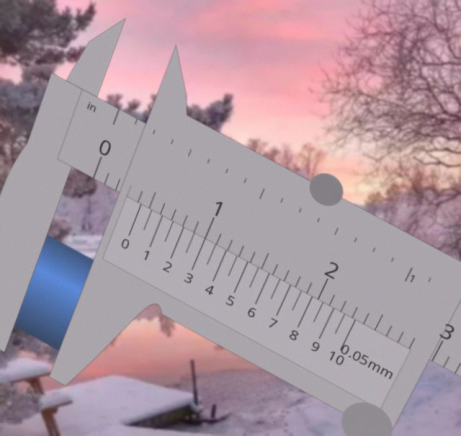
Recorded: 4.3 mm
